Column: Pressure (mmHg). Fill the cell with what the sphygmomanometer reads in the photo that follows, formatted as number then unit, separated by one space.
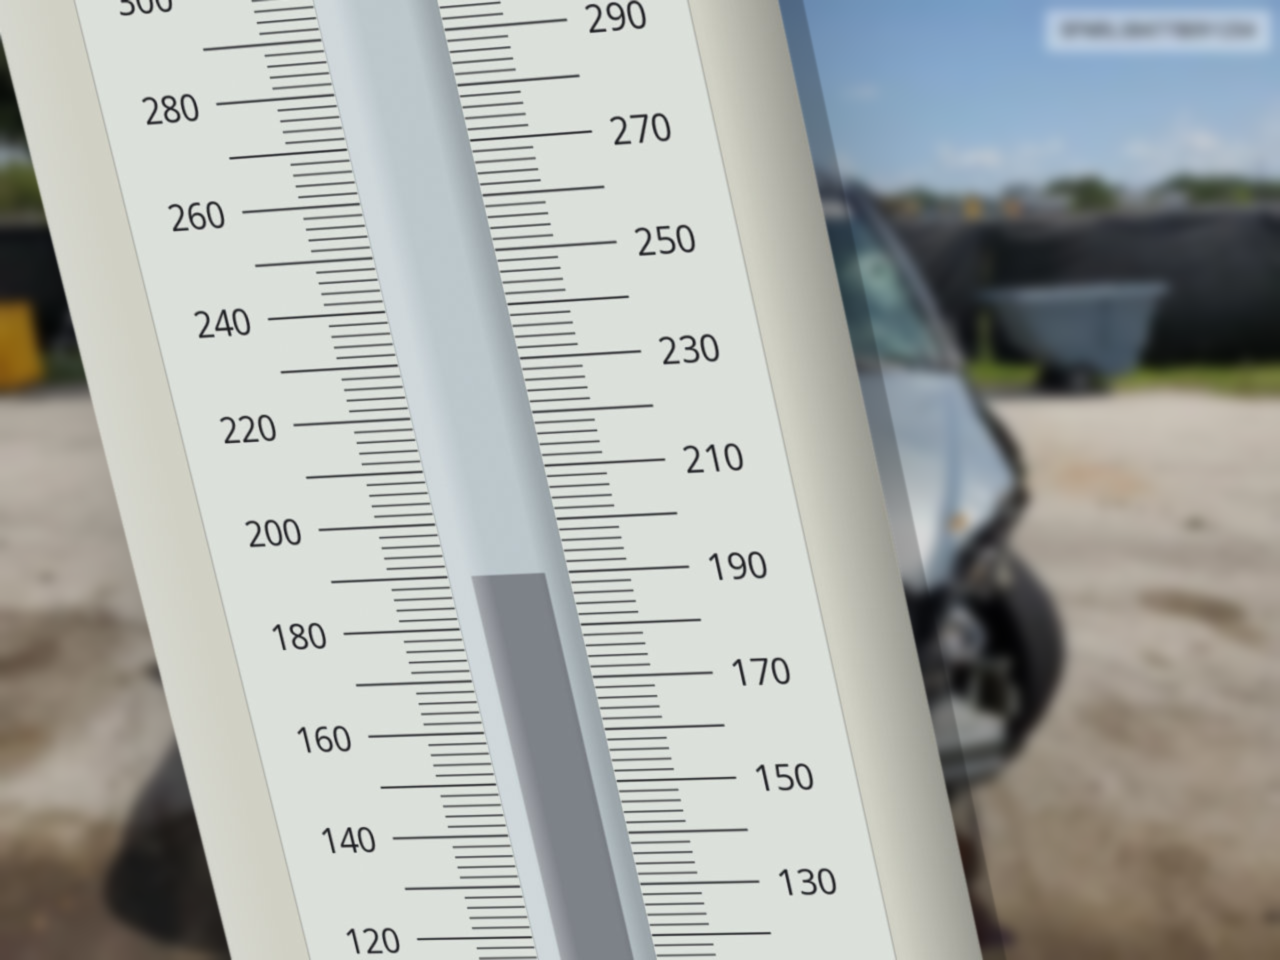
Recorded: 190 mmHg
